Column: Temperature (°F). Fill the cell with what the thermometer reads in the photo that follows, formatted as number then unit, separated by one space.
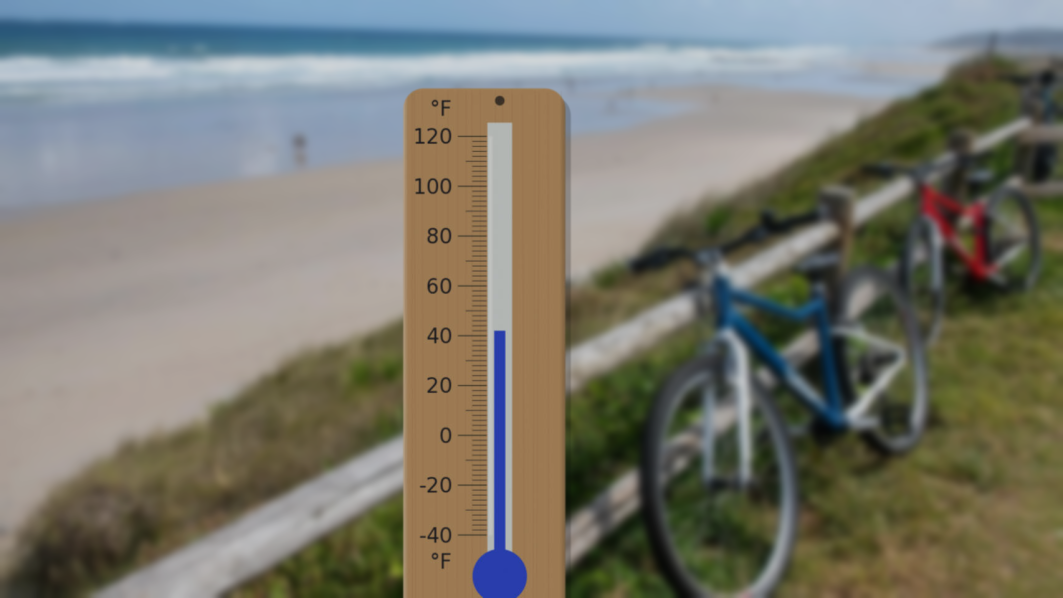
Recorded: 42 °F
